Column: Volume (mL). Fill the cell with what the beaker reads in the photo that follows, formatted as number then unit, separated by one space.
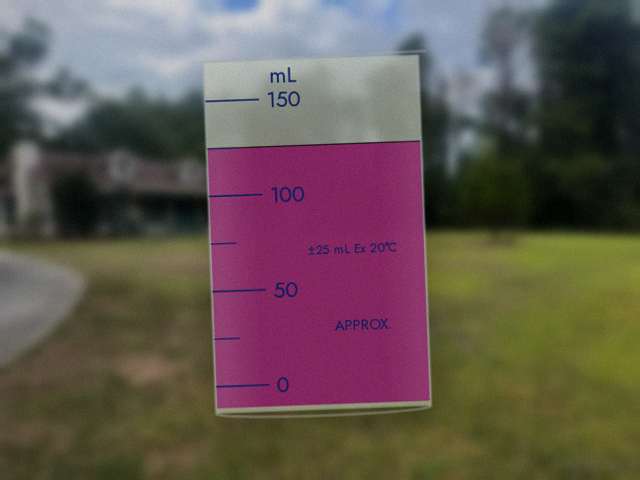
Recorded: 125 mL
